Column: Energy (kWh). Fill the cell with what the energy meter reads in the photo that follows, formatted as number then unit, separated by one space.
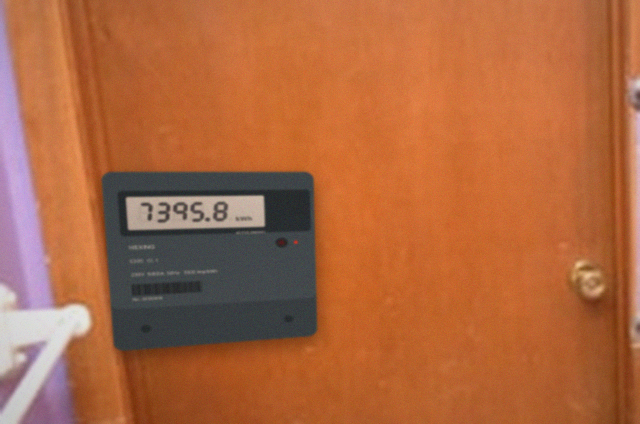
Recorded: 7395.8 kWh
